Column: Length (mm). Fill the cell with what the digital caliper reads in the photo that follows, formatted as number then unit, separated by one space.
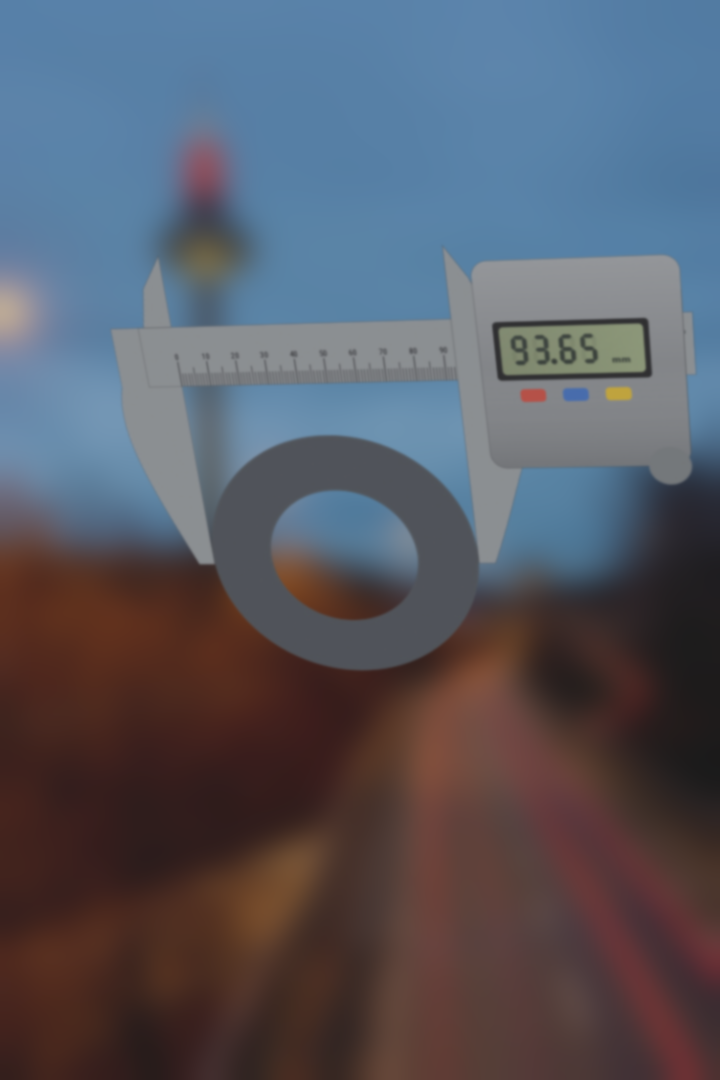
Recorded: 93.65 mm
